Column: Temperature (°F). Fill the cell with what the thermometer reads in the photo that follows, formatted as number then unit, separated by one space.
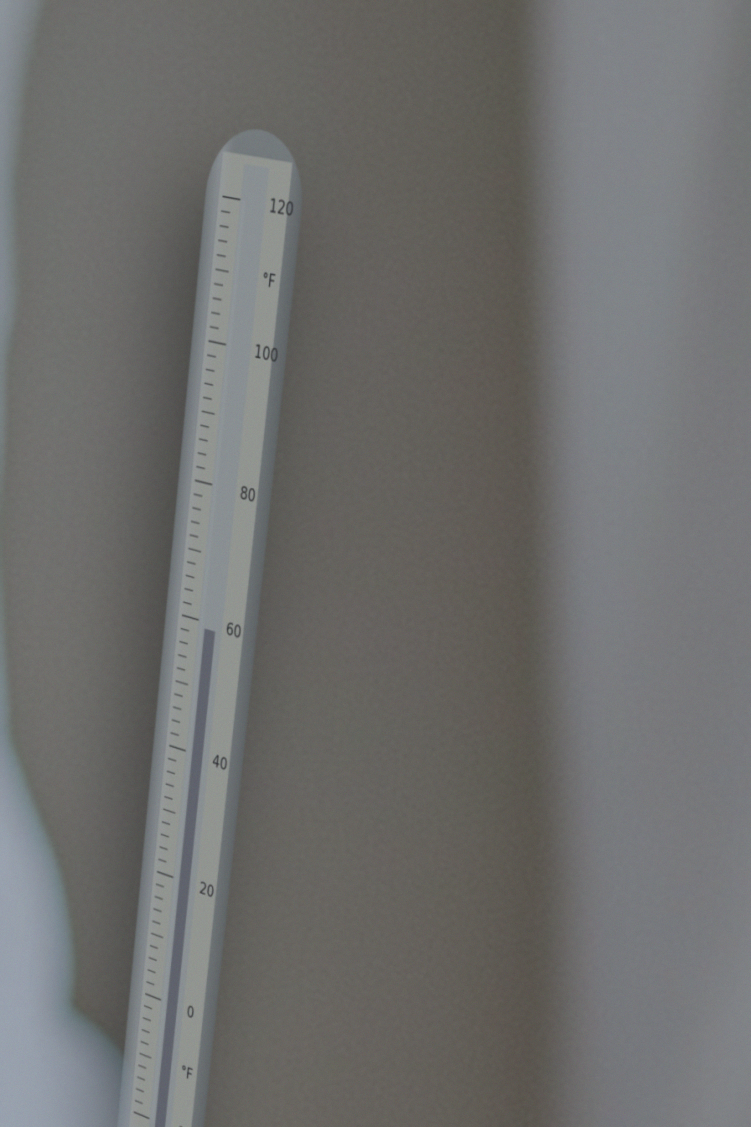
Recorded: 59 °F
